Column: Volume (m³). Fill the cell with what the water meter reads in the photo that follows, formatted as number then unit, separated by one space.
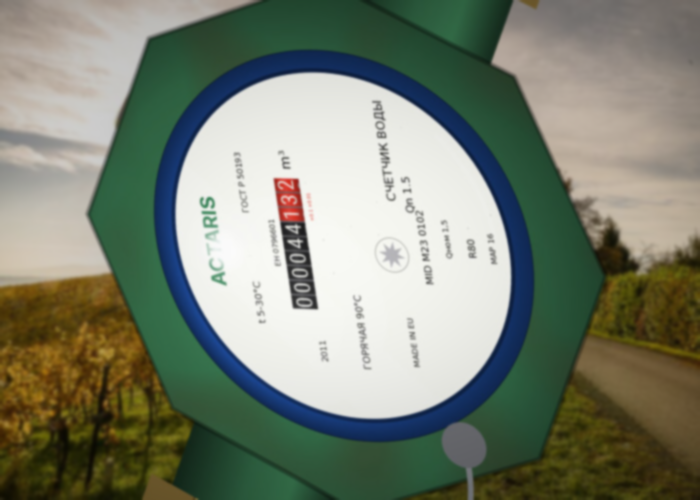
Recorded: 44.132 m³
